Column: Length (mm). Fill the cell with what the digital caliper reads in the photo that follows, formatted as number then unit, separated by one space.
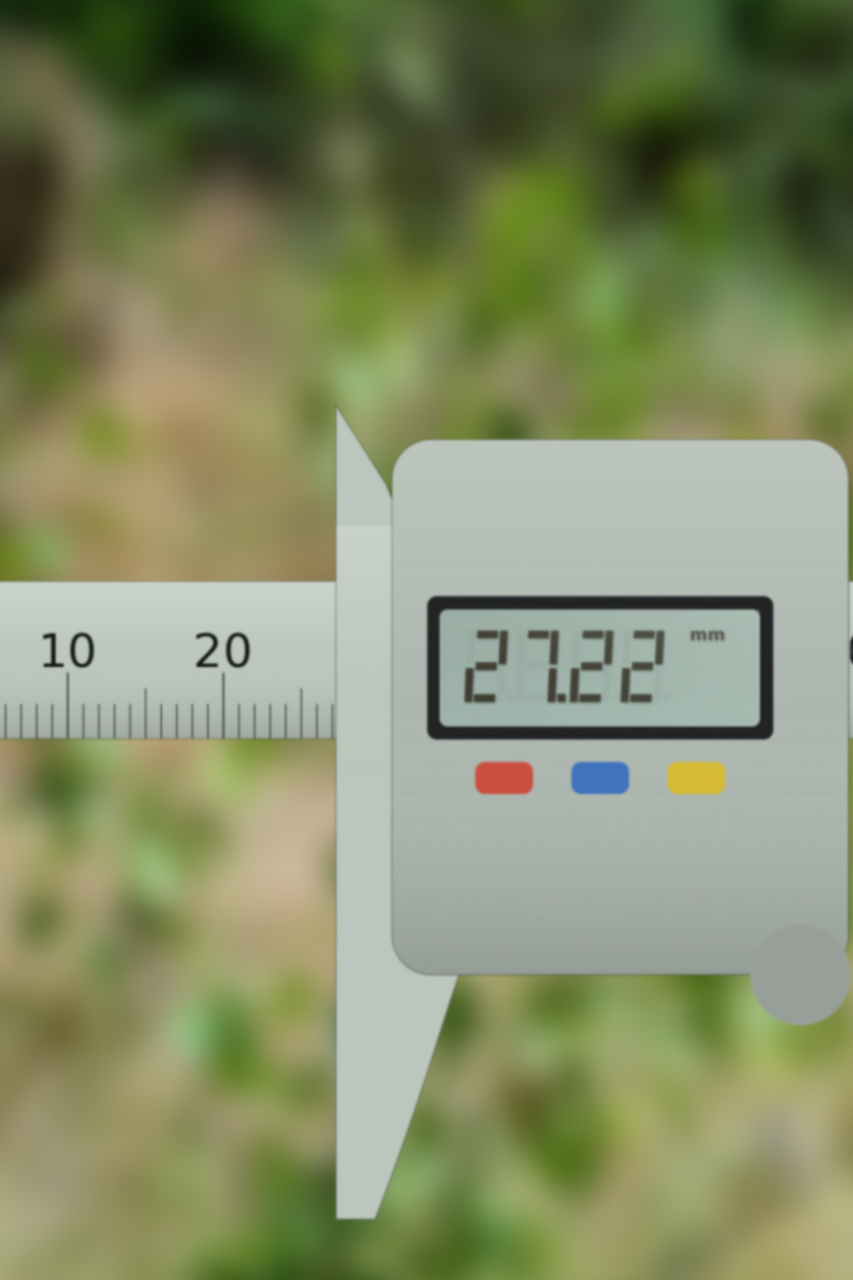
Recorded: 27.22 mm
